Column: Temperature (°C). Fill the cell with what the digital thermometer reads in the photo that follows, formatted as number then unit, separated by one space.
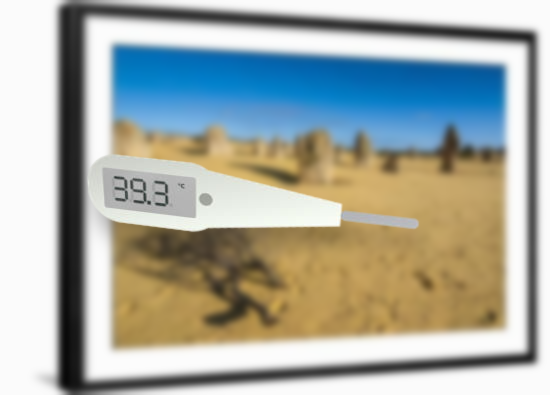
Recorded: 39.3 °C
